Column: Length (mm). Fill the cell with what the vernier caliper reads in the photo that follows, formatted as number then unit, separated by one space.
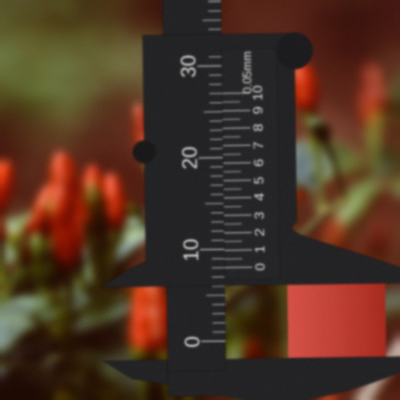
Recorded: 8.0 mm
